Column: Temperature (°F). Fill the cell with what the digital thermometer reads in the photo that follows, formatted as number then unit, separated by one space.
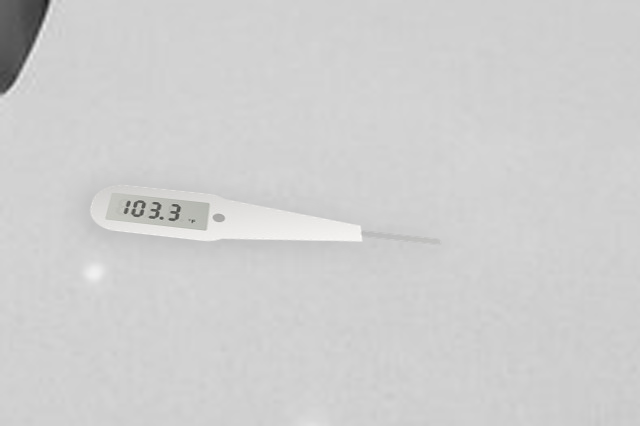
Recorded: 103.3 °F
